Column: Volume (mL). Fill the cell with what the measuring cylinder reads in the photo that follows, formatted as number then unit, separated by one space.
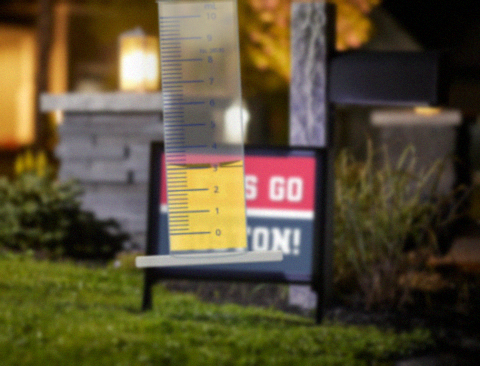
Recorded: 3 mL
